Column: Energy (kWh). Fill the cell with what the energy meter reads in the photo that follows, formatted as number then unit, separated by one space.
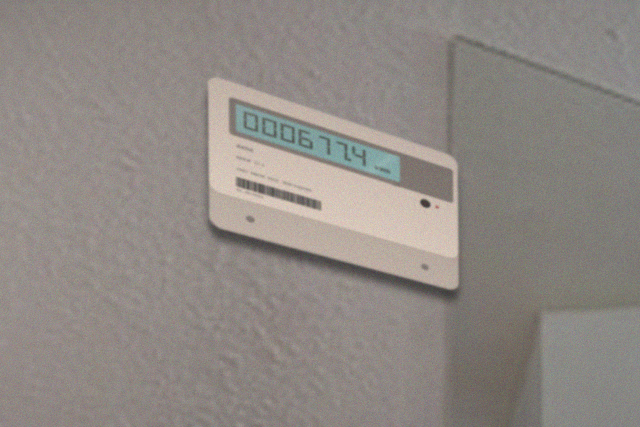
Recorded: 677.4 kWh
